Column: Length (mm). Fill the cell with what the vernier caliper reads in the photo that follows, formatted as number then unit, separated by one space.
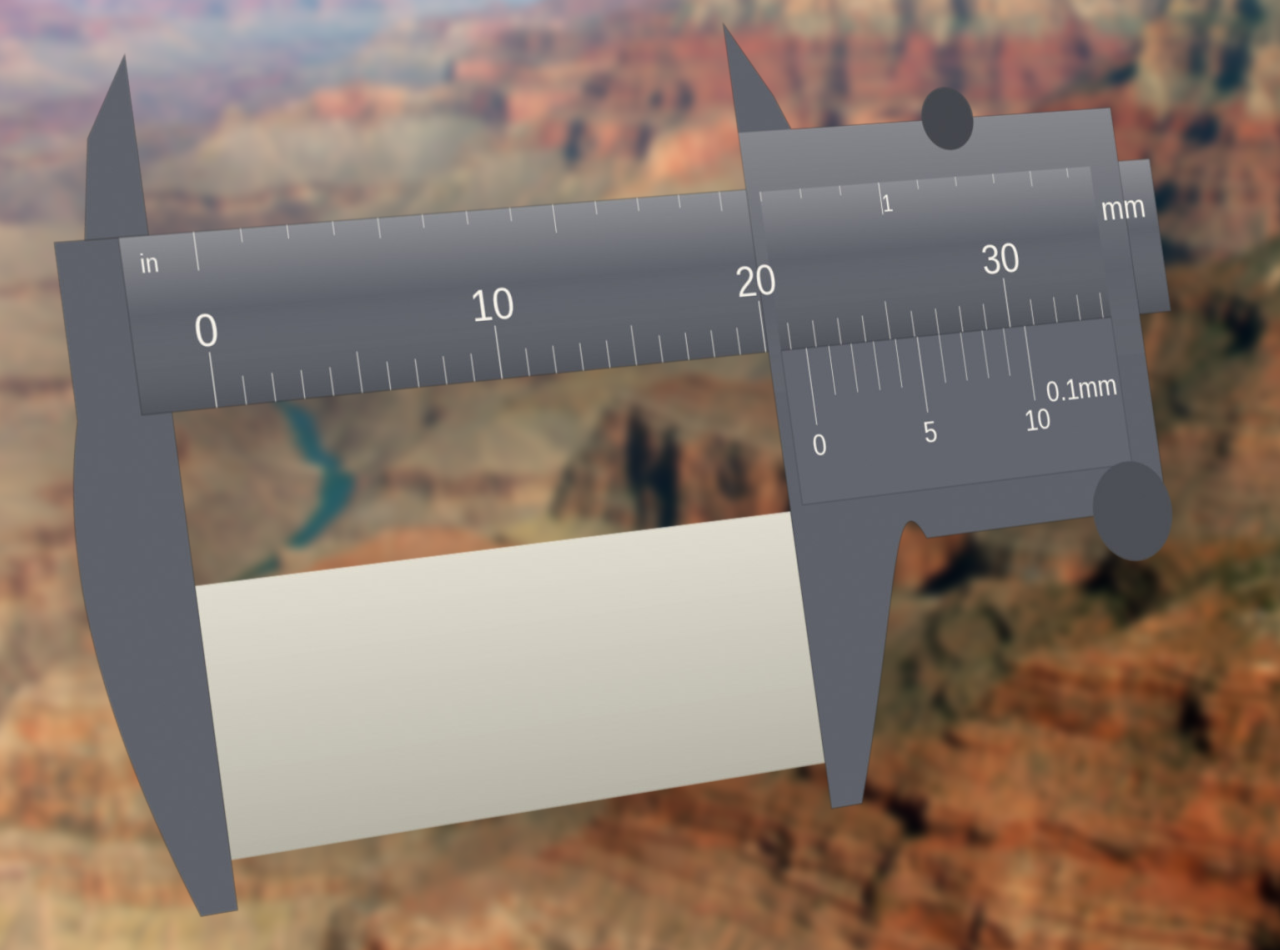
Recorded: 21.6 mm
